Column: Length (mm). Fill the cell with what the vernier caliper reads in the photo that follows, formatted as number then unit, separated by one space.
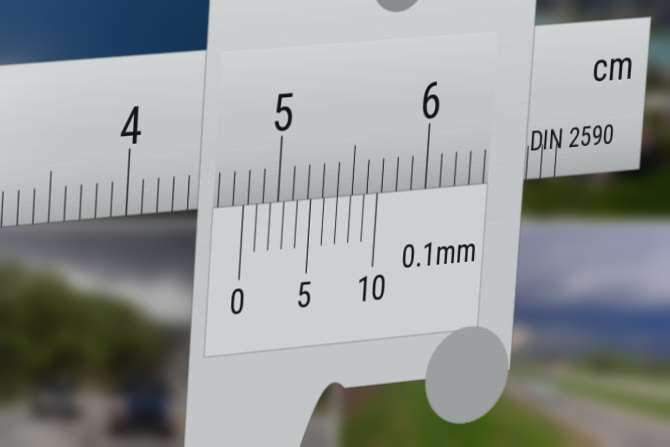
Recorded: 47.7 mm
